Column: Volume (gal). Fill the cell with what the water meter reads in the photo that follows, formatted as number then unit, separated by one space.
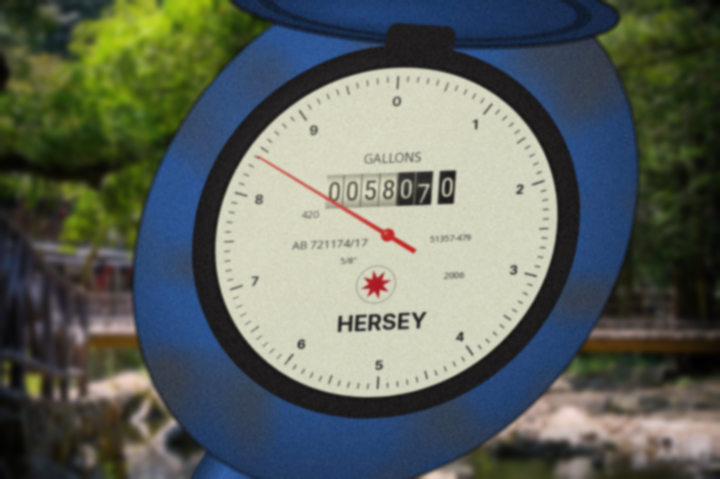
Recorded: 58068.4 gal
